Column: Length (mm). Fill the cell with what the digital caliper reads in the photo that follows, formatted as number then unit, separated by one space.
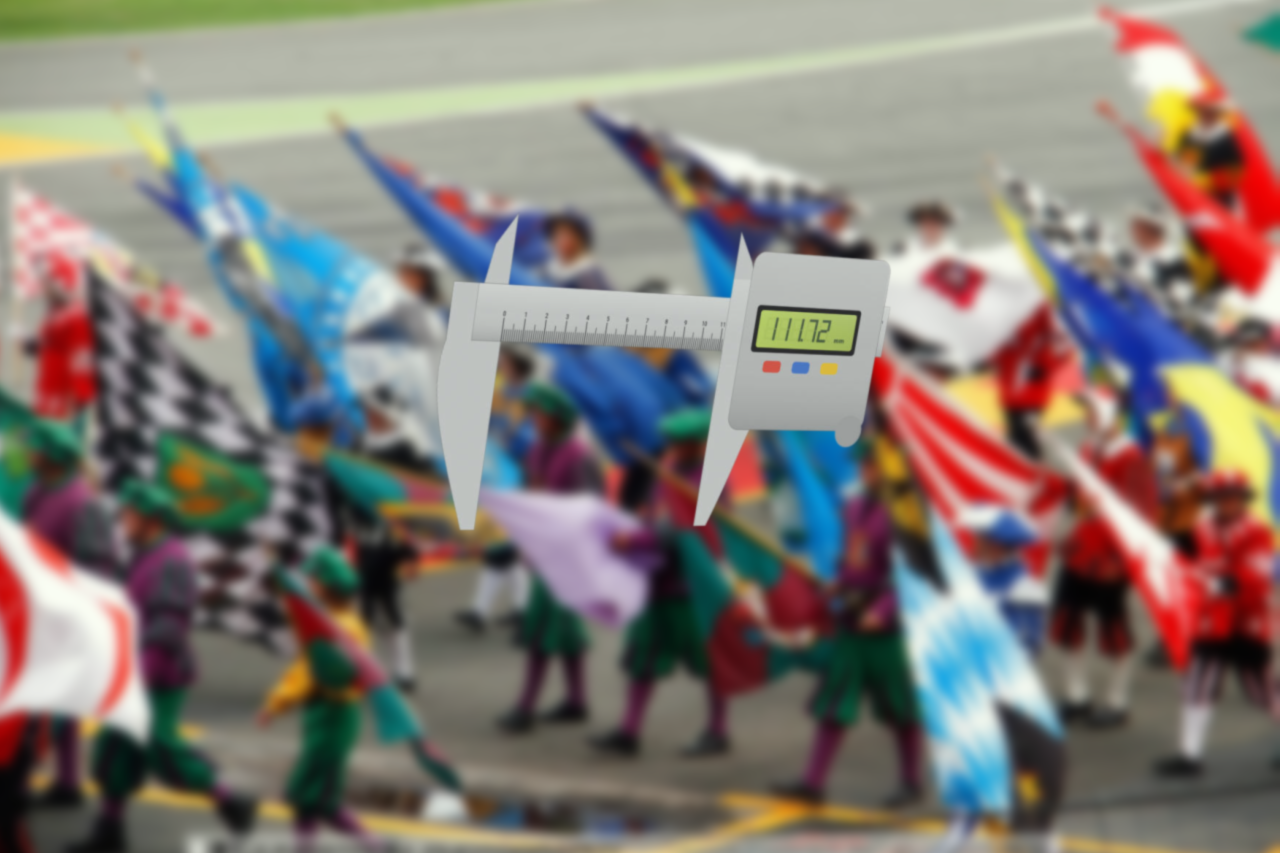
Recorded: 111.72 mm
